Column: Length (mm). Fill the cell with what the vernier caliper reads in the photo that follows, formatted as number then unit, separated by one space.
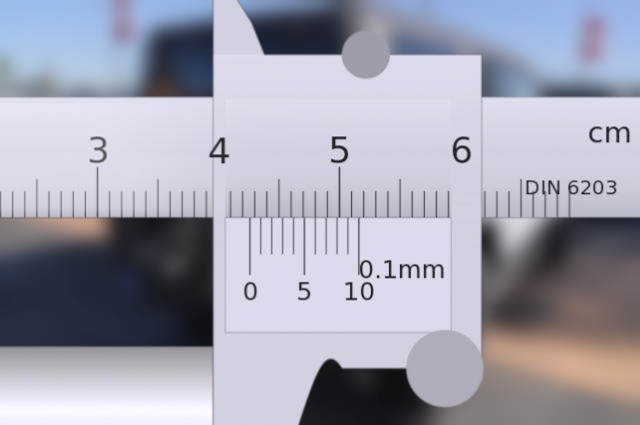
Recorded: 42.6 mm
